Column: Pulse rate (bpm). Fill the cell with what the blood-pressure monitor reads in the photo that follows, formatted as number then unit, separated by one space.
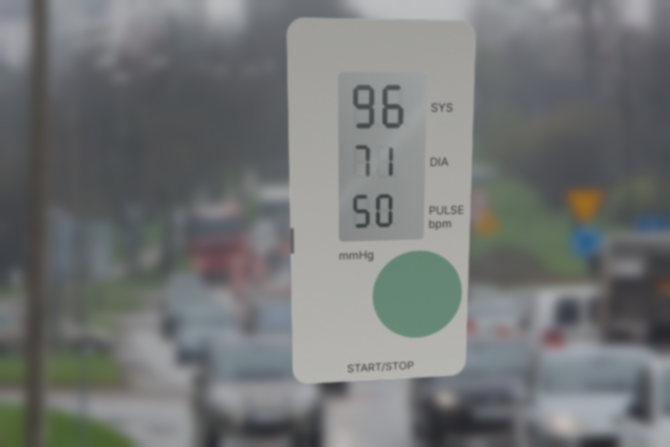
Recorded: 50 bpm
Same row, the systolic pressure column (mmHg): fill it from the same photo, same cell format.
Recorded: 96 mmHg
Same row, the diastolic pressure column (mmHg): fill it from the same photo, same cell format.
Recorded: 71 mmHg
